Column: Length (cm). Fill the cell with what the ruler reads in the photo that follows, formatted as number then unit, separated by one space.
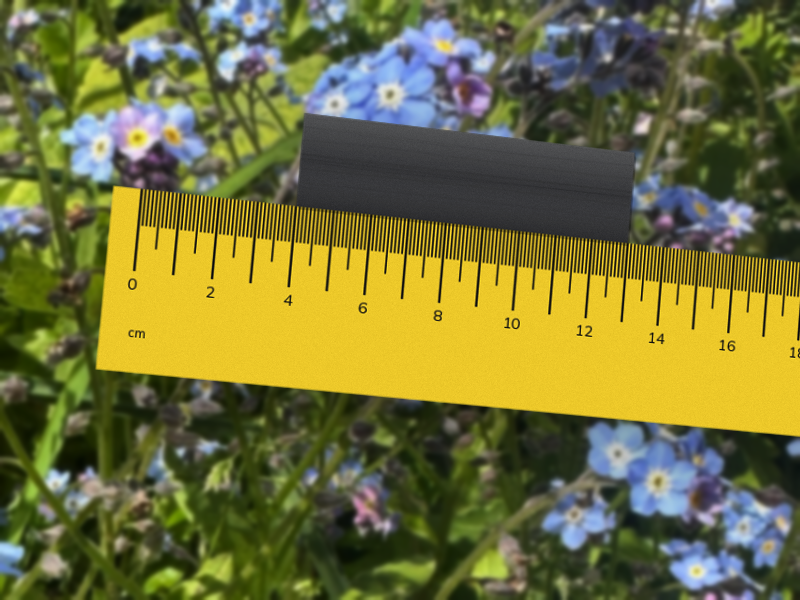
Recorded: 9 cm
